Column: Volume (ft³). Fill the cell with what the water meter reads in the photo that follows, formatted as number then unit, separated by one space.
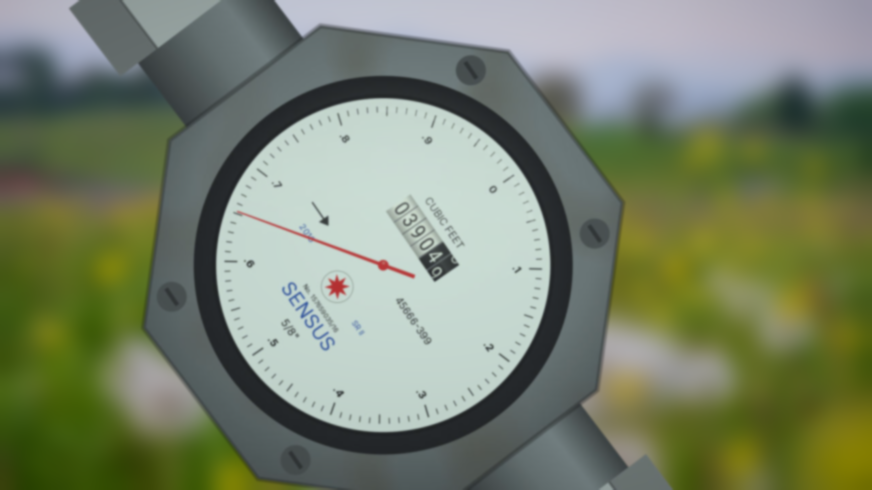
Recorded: 39048.65 ft³
